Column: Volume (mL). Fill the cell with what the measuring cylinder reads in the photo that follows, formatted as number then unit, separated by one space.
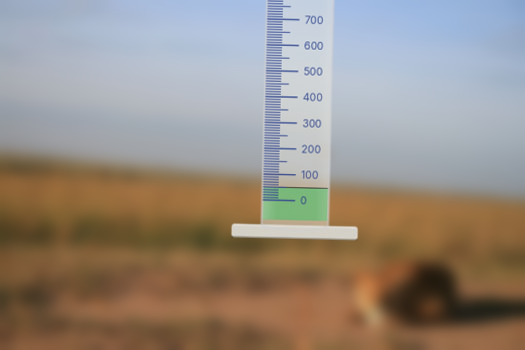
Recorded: 50 mL
